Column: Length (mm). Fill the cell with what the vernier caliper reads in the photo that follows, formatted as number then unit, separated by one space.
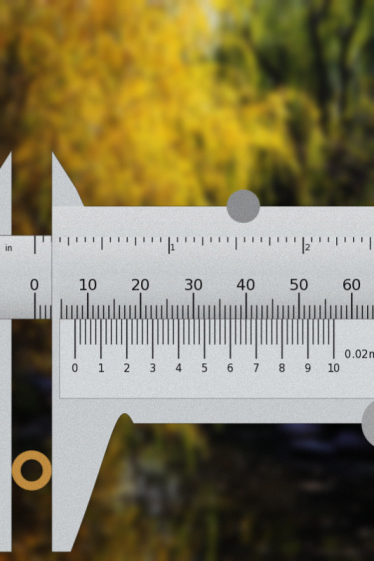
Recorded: 7.6 mm
